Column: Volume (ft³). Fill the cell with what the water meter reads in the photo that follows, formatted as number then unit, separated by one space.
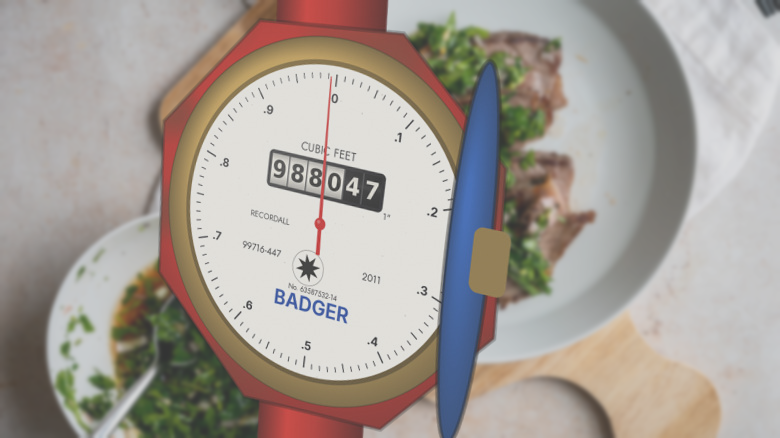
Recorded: 988046.99 ft³
